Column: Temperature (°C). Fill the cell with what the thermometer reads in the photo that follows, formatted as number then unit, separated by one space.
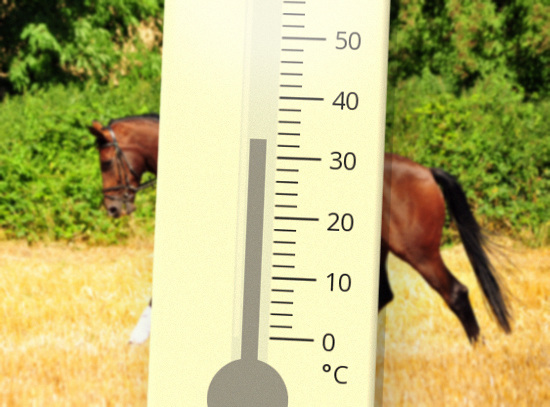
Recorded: 33 °C
